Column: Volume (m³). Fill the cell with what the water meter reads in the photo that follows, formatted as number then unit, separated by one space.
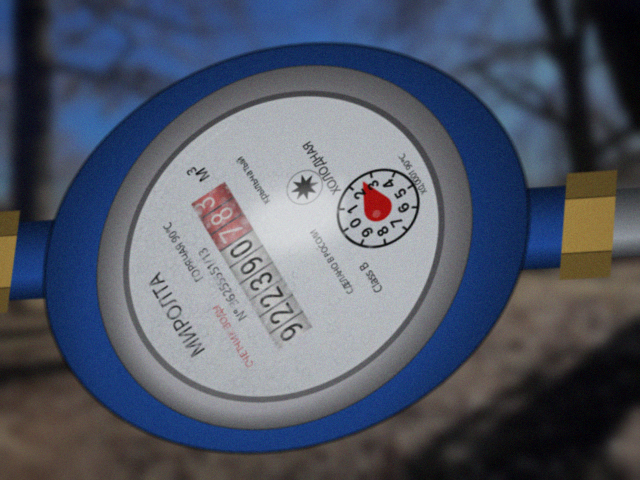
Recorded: 922390.7832 m³
